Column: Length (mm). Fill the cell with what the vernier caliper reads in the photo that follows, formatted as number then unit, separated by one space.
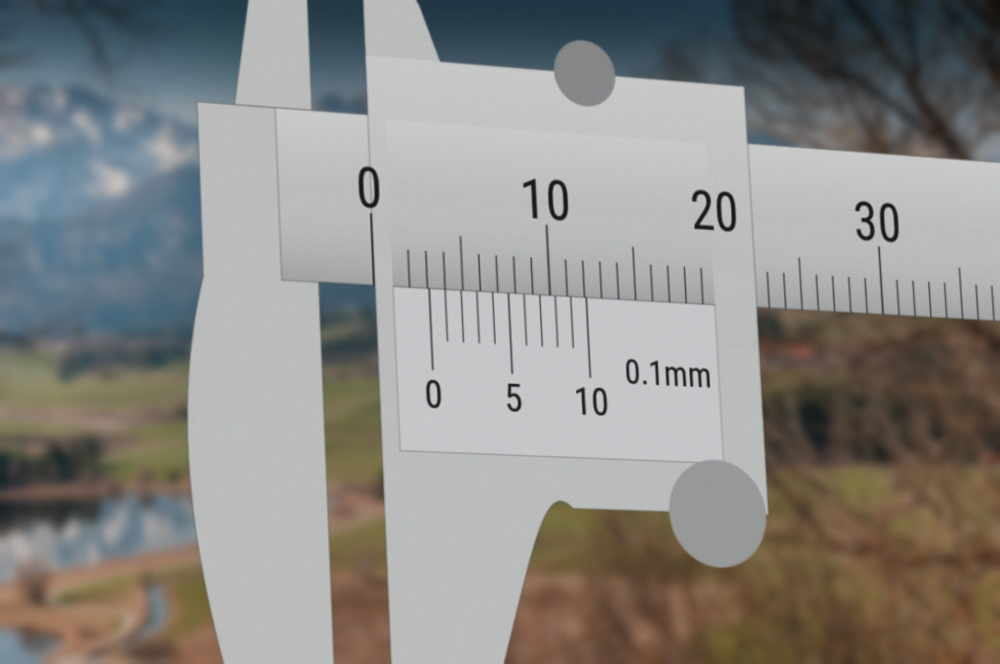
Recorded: 3.1 mm
